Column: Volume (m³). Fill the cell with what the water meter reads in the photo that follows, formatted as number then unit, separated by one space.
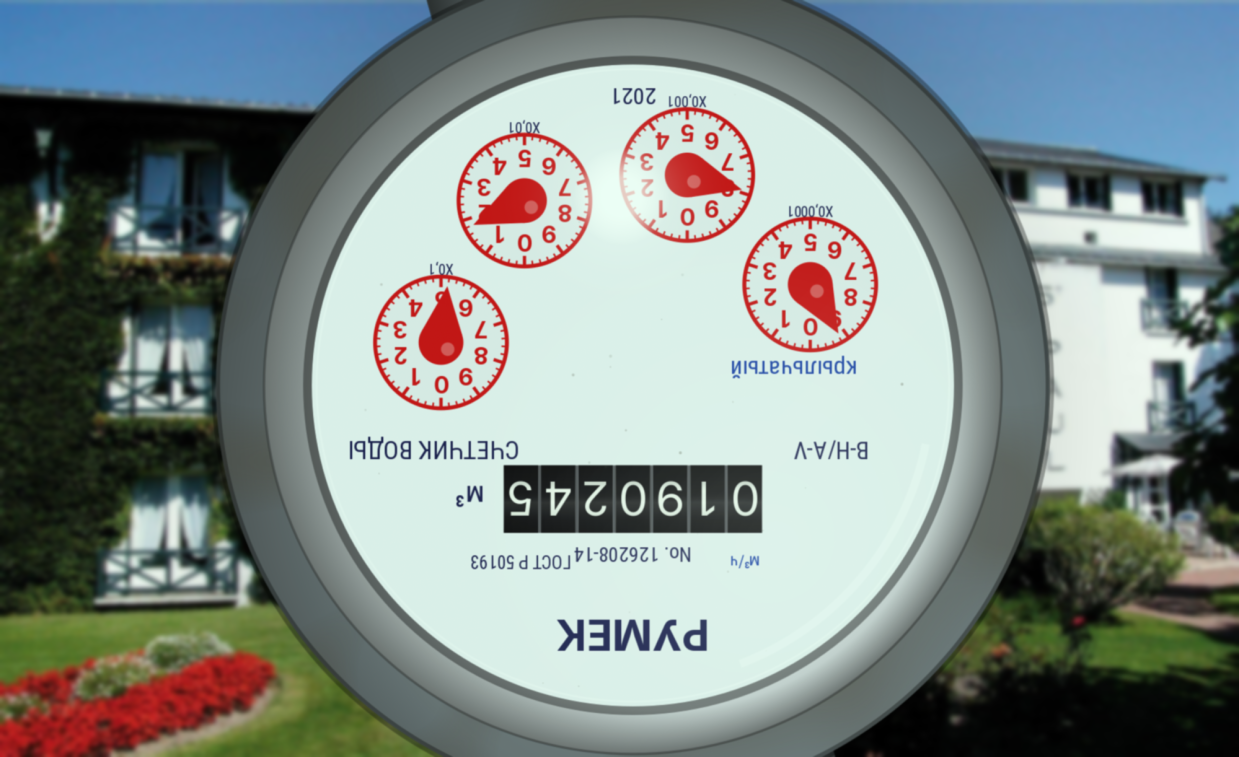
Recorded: 190245.5179 m³
